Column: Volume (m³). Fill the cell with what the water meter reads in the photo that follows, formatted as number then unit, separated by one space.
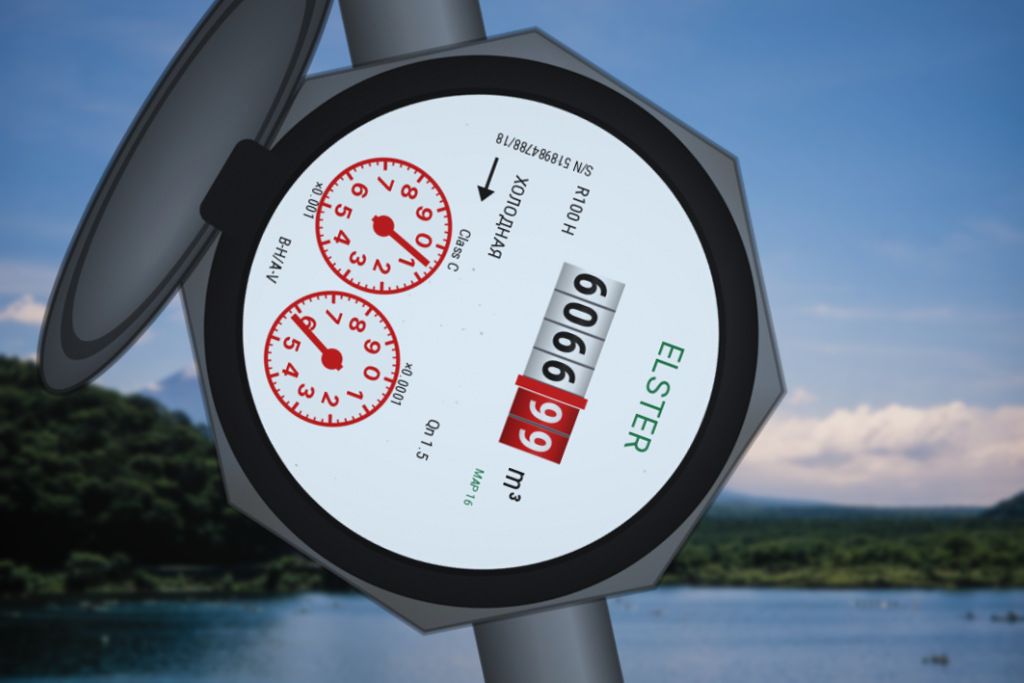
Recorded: 6066.9905 m³
